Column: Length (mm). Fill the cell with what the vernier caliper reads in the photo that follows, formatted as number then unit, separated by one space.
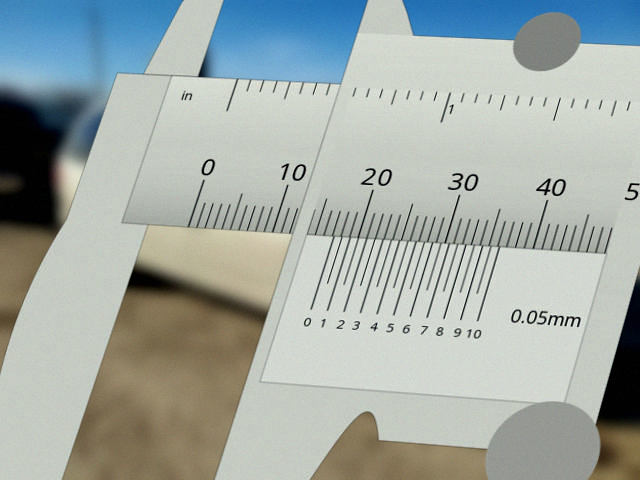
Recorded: 17.2 mm
